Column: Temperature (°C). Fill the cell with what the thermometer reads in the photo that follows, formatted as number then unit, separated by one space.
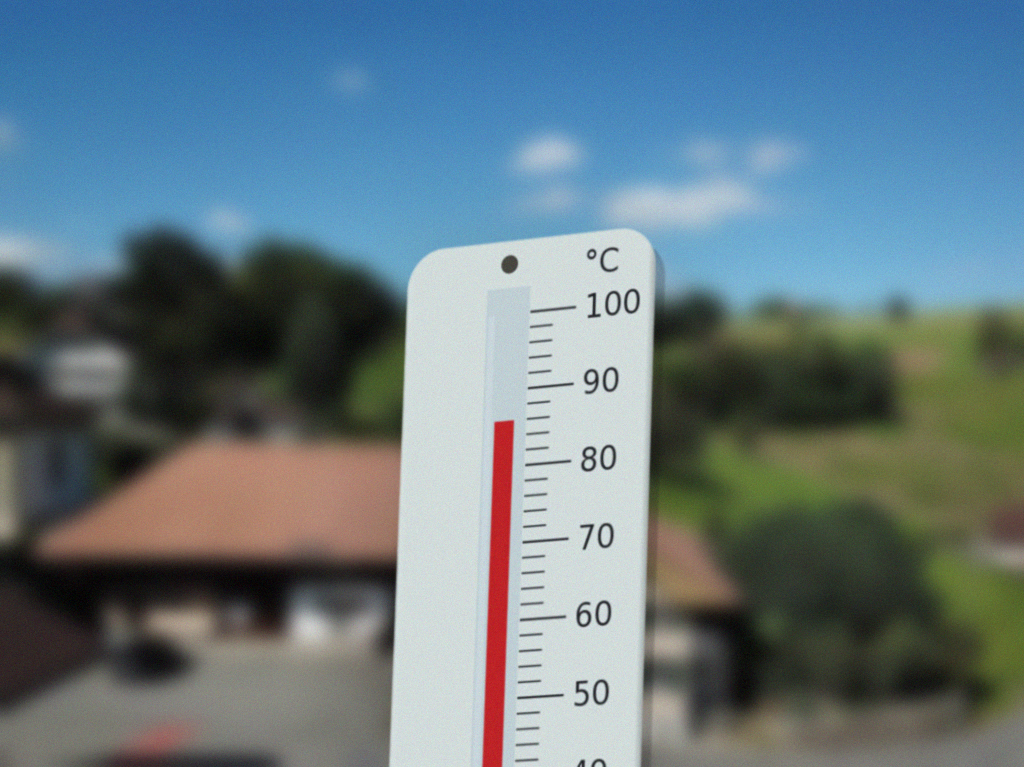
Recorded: 86 °C
